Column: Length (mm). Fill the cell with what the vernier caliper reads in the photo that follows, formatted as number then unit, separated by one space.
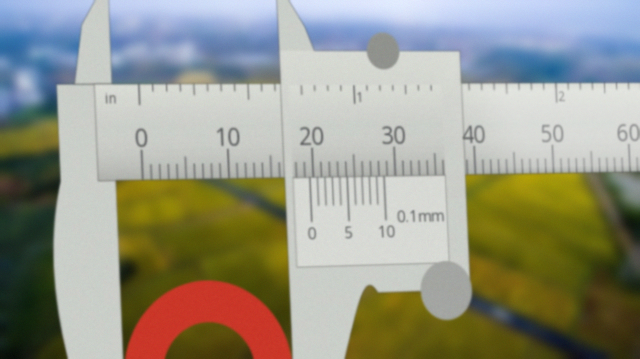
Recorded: 19.6 mm
